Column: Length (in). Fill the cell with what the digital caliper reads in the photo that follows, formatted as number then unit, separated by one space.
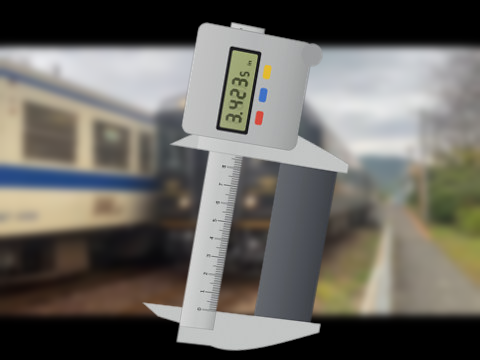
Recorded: 3.4235 in
